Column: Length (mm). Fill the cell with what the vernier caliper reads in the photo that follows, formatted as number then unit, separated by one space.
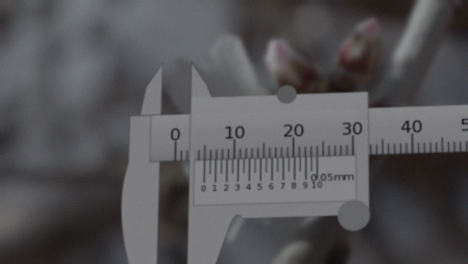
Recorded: 5.0 mm
